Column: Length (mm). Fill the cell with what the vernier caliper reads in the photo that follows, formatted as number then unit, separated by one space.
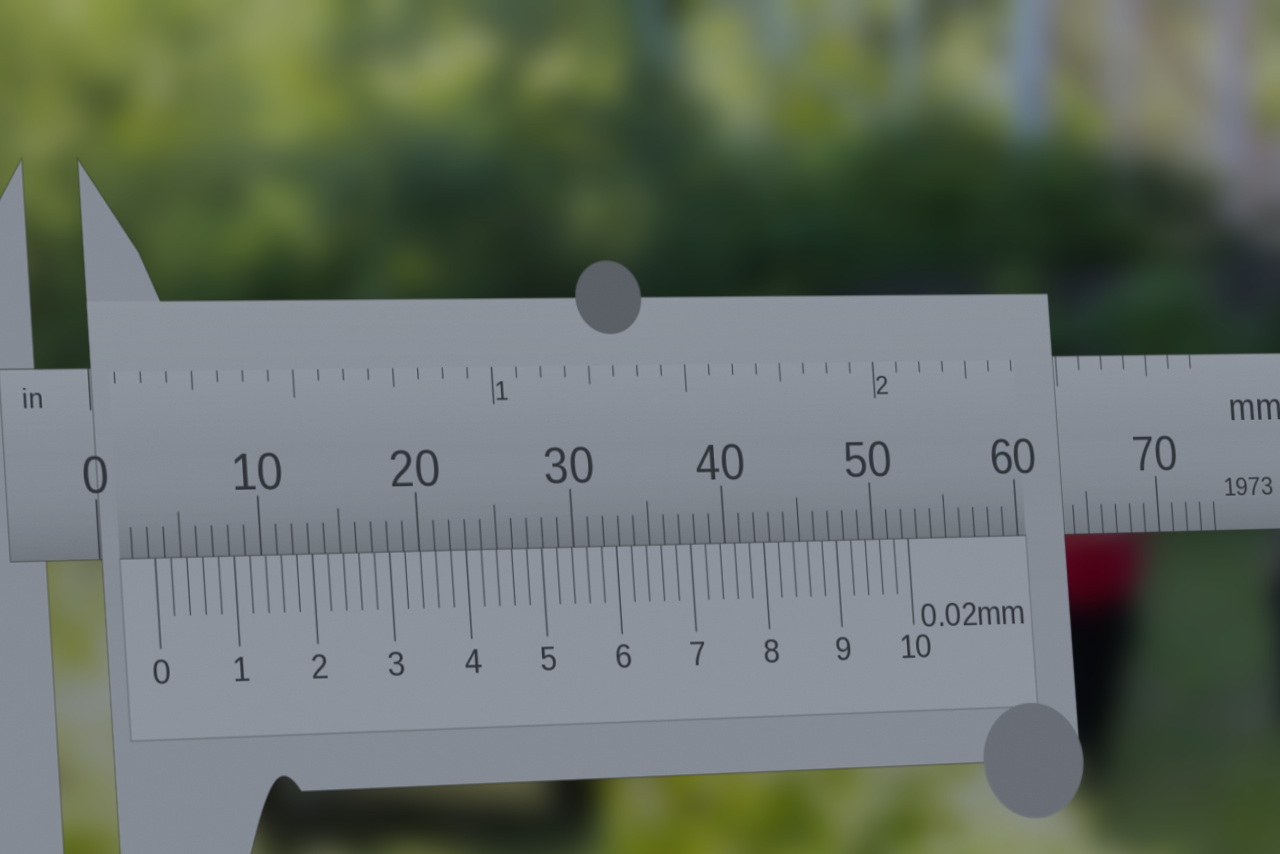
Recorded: 3.4 mm
